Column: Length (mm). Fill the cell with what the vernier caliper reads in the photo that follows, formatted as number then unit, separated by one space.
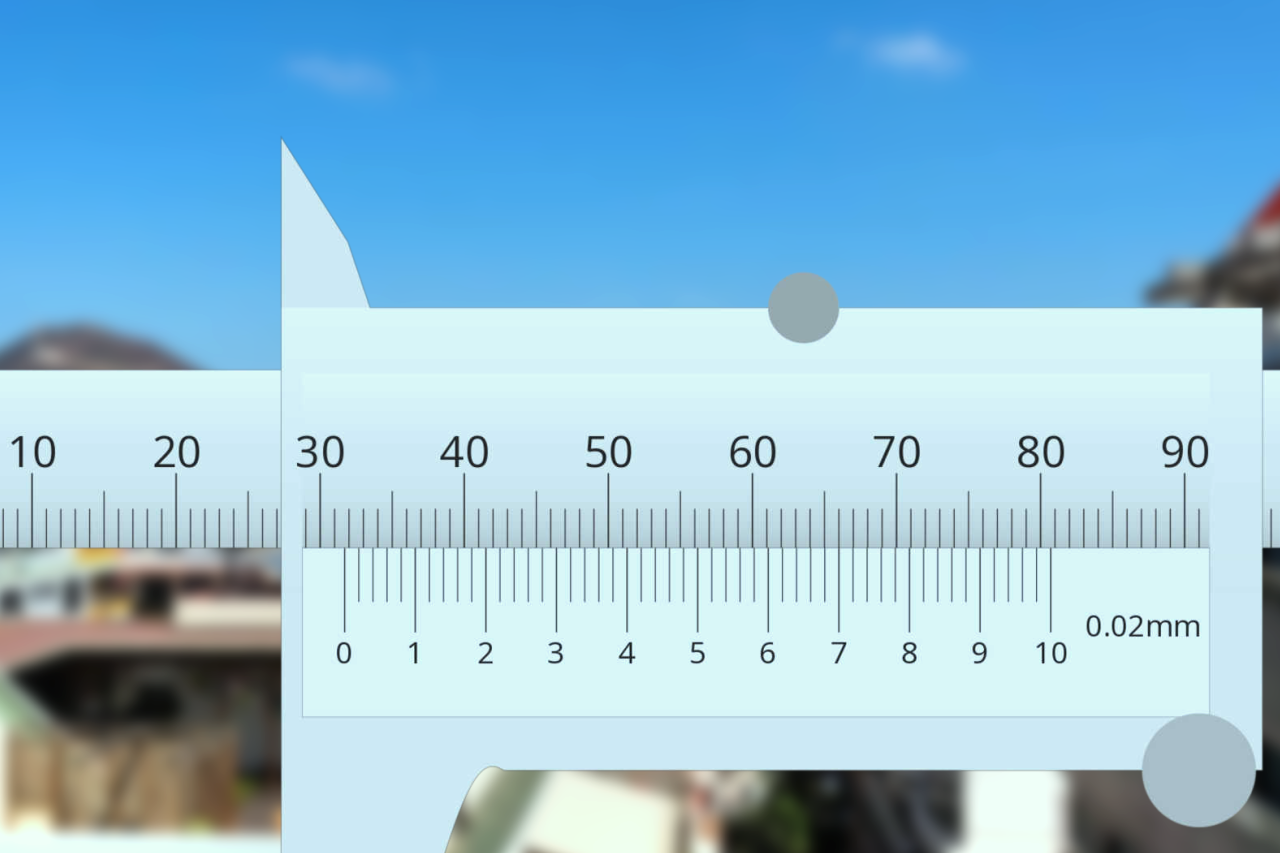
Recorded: 31.7 mm
